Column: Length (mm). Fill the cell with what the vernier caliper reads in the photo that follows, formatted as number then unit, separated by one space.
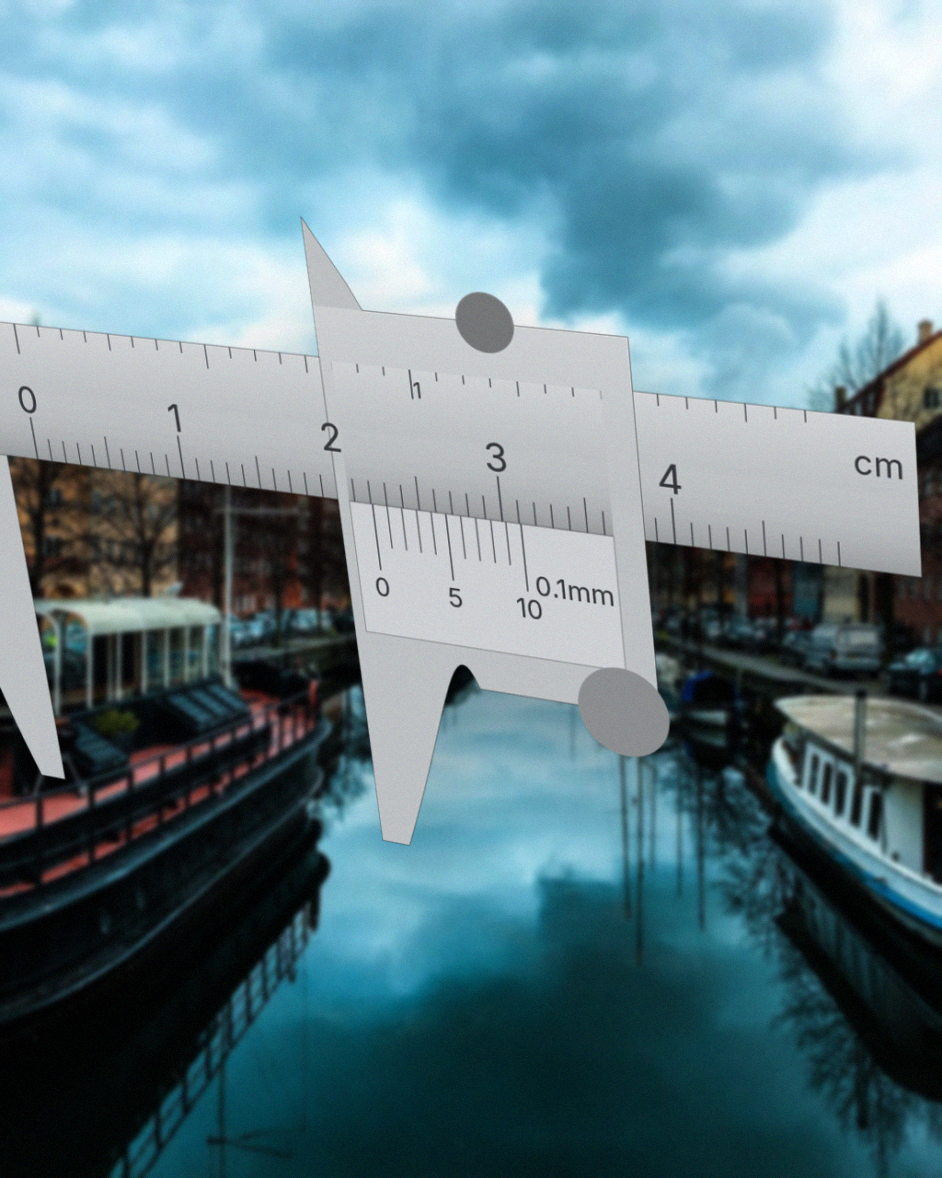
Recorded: 22.1 mm
